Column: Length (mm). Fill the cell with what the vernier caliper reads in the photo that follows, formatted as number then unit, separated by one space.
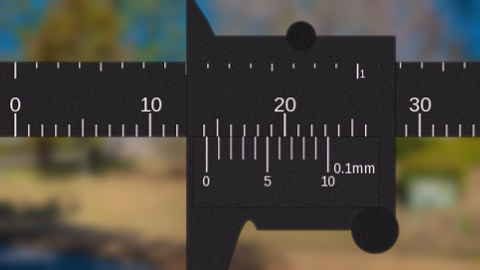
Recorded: 14.2 mm
